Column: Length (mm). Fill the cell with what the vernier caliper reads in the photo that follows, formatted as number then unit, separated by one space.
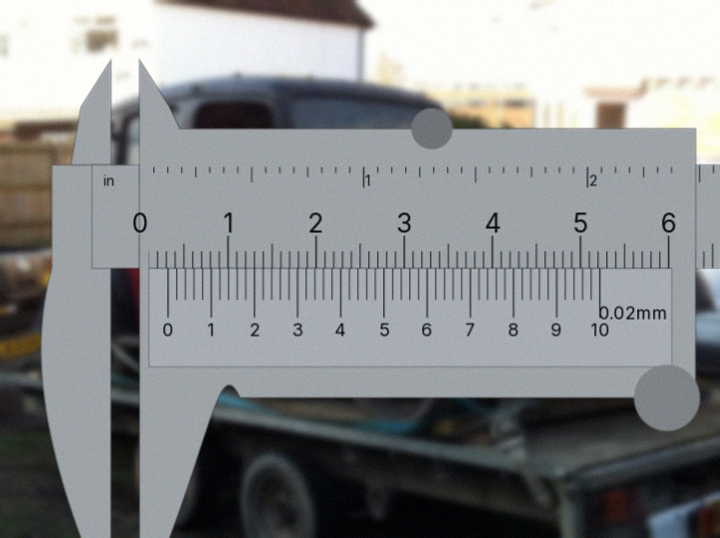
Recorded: 3.2 mm
